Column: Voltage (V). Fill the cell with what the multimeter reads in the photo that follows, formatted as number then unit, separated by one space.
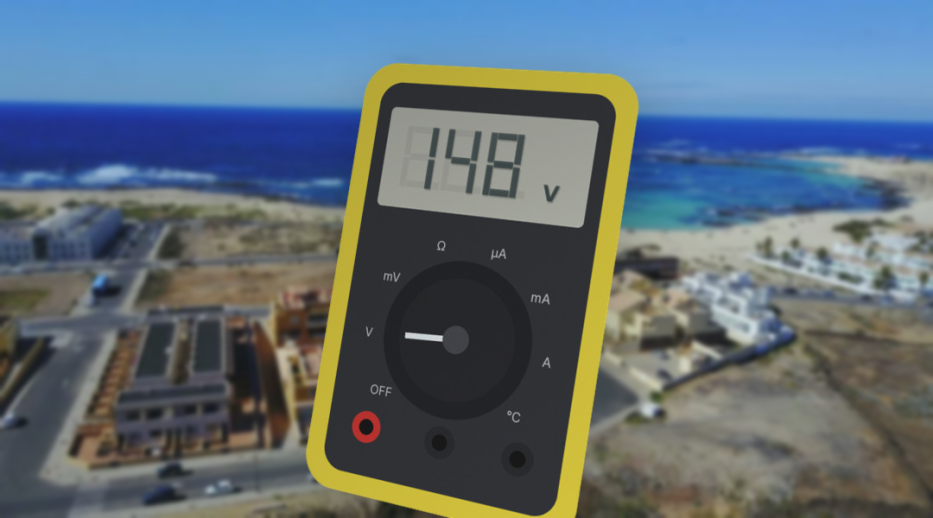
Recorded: 148 V
